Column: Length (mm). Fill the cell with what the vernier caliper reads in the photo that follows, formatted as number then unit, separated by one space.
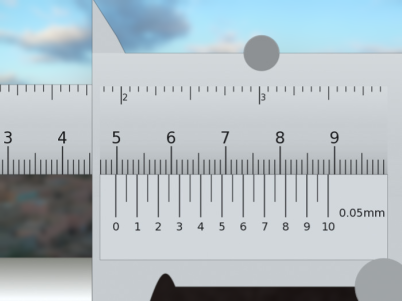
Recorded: 49.8 mm
